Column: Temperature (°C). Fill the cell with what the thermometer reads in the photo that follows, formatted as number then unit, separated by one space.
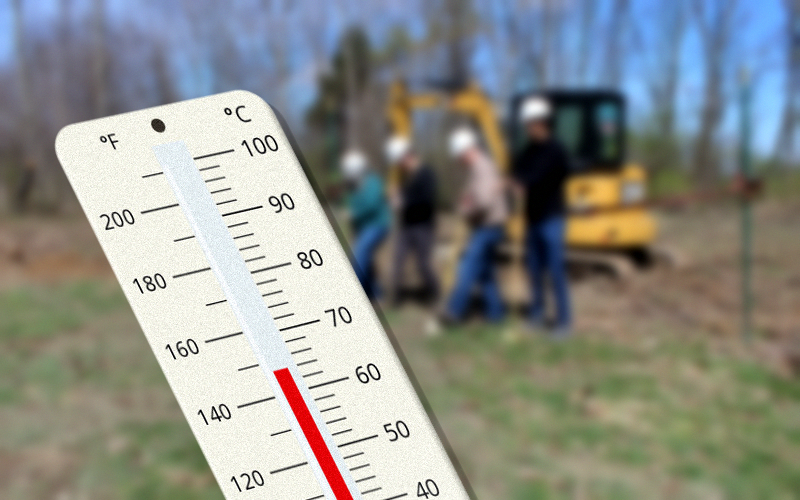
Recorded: 64 °C
